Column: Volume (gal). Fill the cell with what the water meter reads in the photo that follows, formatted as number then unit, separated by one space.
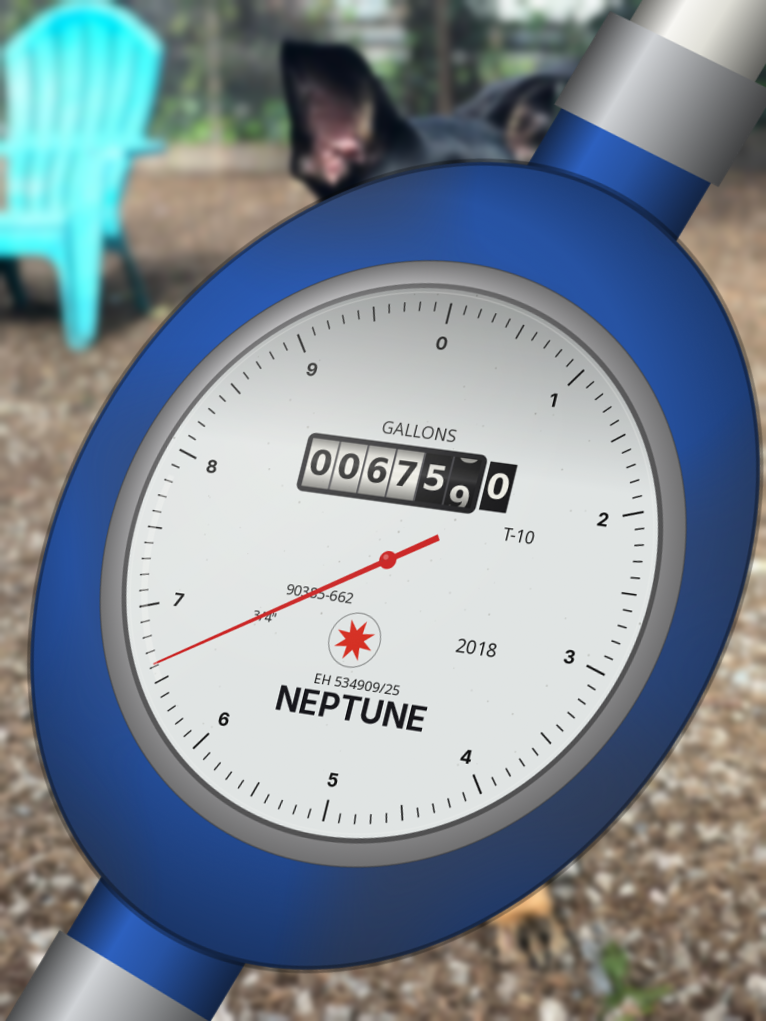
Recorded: 67586.6 gal
